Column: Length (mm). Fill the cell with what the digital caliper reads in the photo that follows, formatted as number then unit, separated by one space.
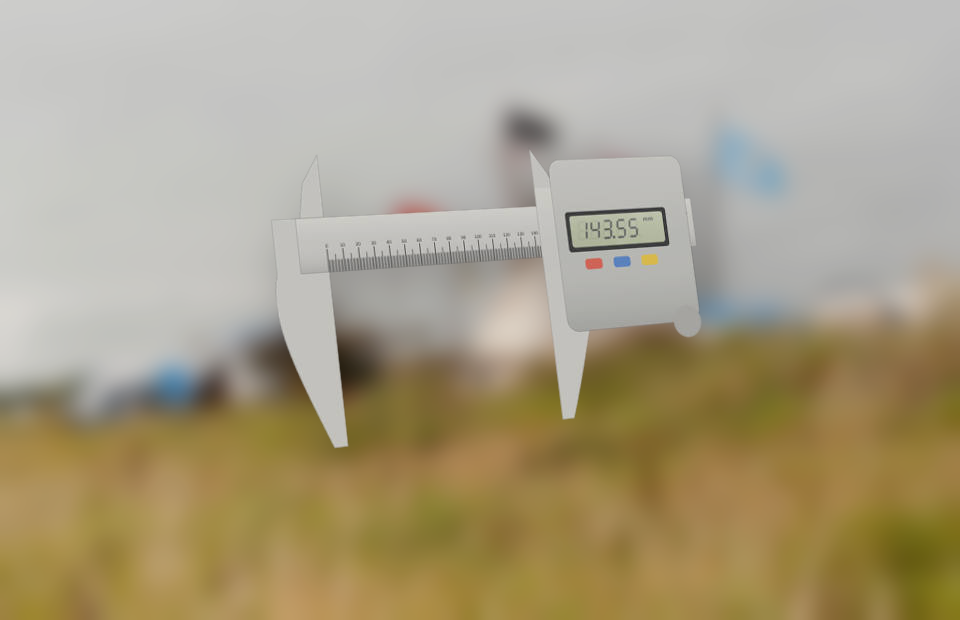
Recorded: 143.55 mm
